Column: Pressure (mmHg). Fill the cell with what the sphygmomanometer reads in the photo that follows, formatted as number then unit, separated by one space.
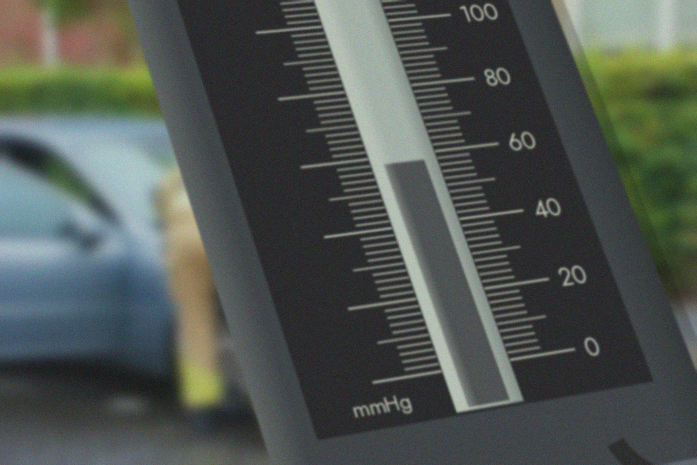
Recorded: 58 mmHg
